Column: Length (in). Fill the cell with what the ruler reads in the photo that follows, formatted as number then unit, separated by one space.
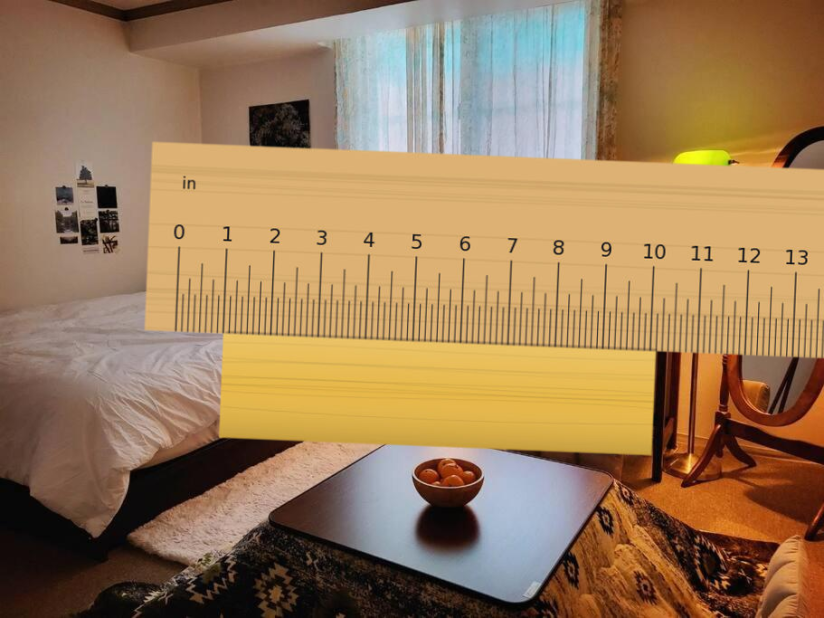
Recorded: 9.125 in
